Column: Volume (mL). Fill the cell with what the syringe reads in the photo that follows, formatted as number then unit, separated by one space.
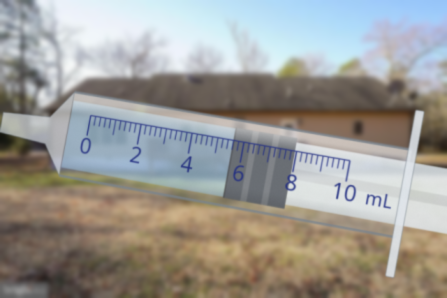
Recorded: 5.6 mL
